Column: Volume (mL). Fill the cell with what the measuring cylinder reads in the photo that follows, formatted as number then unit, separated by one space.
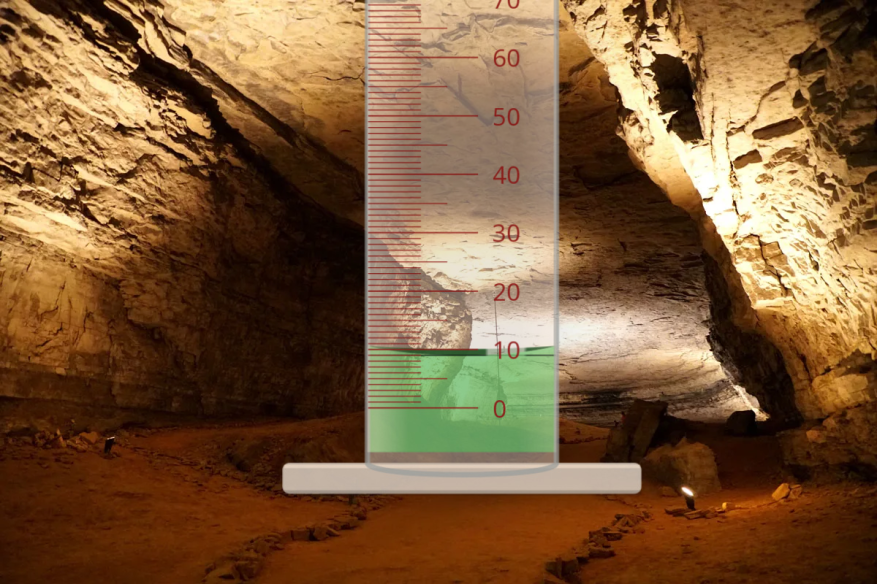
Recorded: 9 mL
